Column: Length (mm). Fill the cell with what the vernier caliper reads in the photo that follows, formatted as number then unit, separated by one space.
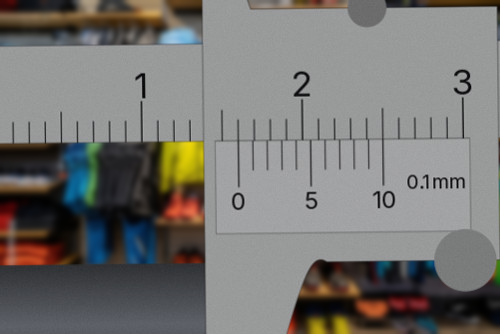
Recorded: 16.0 mm
